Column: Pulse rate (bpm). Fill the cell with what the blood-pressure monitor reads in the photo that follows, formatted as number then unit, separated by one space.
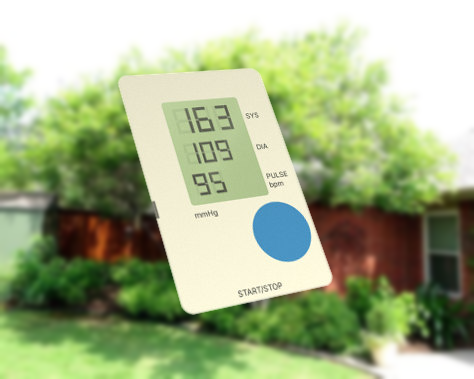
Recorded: 95 bpm
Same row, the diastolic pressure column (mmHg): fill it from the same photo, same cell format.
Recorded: 109 mmHg
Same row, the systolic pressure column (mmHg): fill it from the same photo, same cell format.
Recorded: 163 mmHg
